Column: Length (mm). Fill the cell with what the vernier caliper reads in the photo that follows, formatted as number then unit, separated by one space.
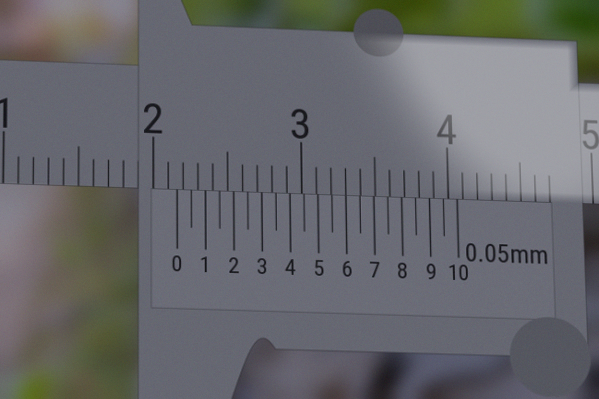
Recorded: 21.6 mm
